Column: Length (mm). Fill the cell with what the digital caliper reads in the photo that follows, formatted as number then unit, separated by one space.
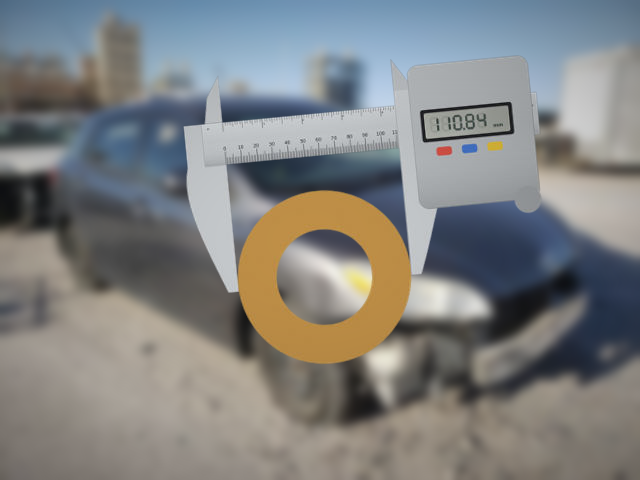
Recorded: 110.84 mm
